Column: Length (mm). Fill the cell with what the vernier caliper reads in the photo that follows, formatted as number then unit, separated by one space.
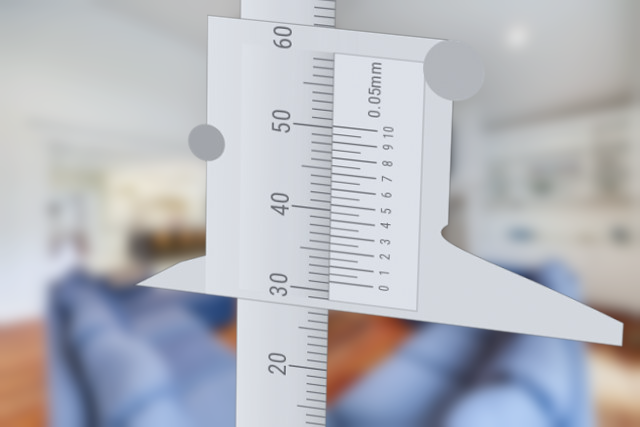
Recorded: 31.2 mm
